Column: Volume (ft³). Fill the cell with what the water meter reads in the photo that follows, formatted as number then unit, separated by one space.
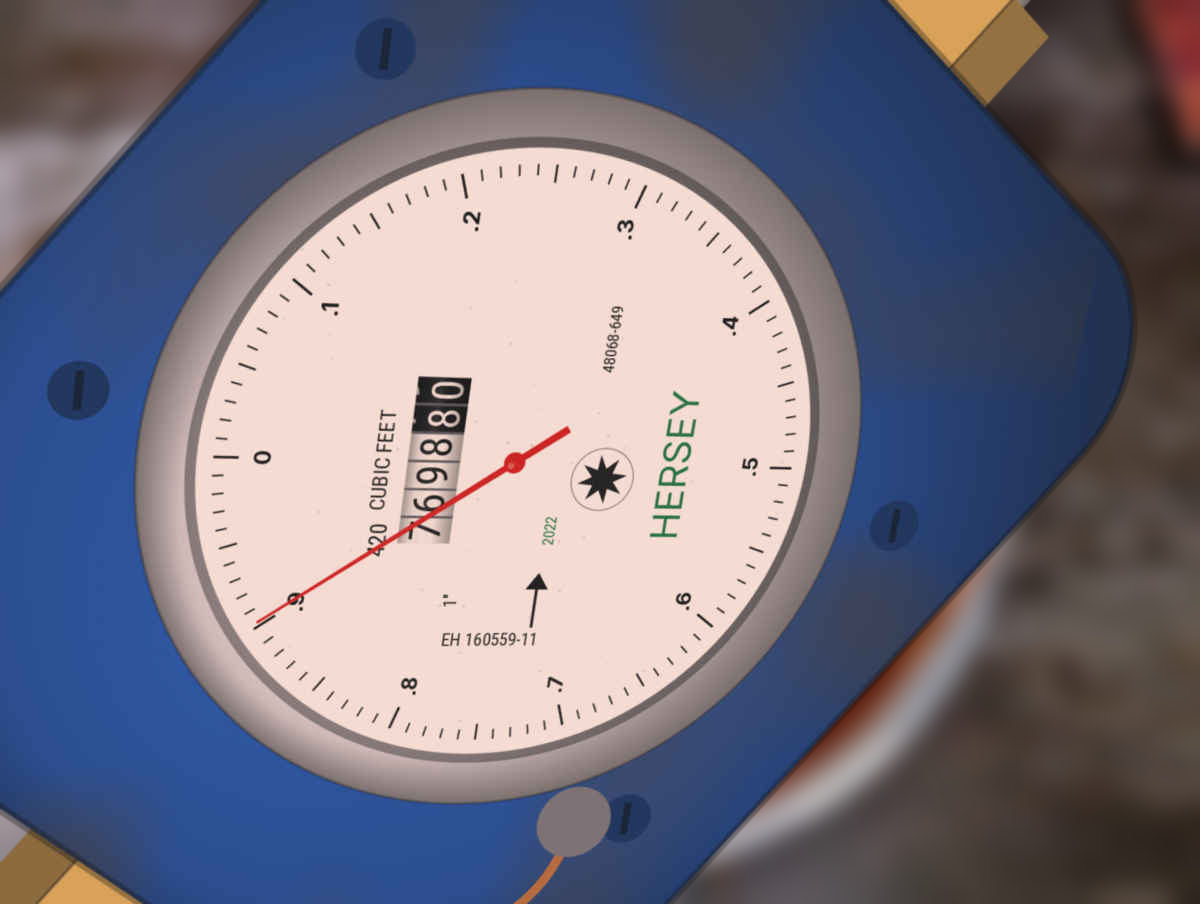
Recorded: 769879.90 ft³
